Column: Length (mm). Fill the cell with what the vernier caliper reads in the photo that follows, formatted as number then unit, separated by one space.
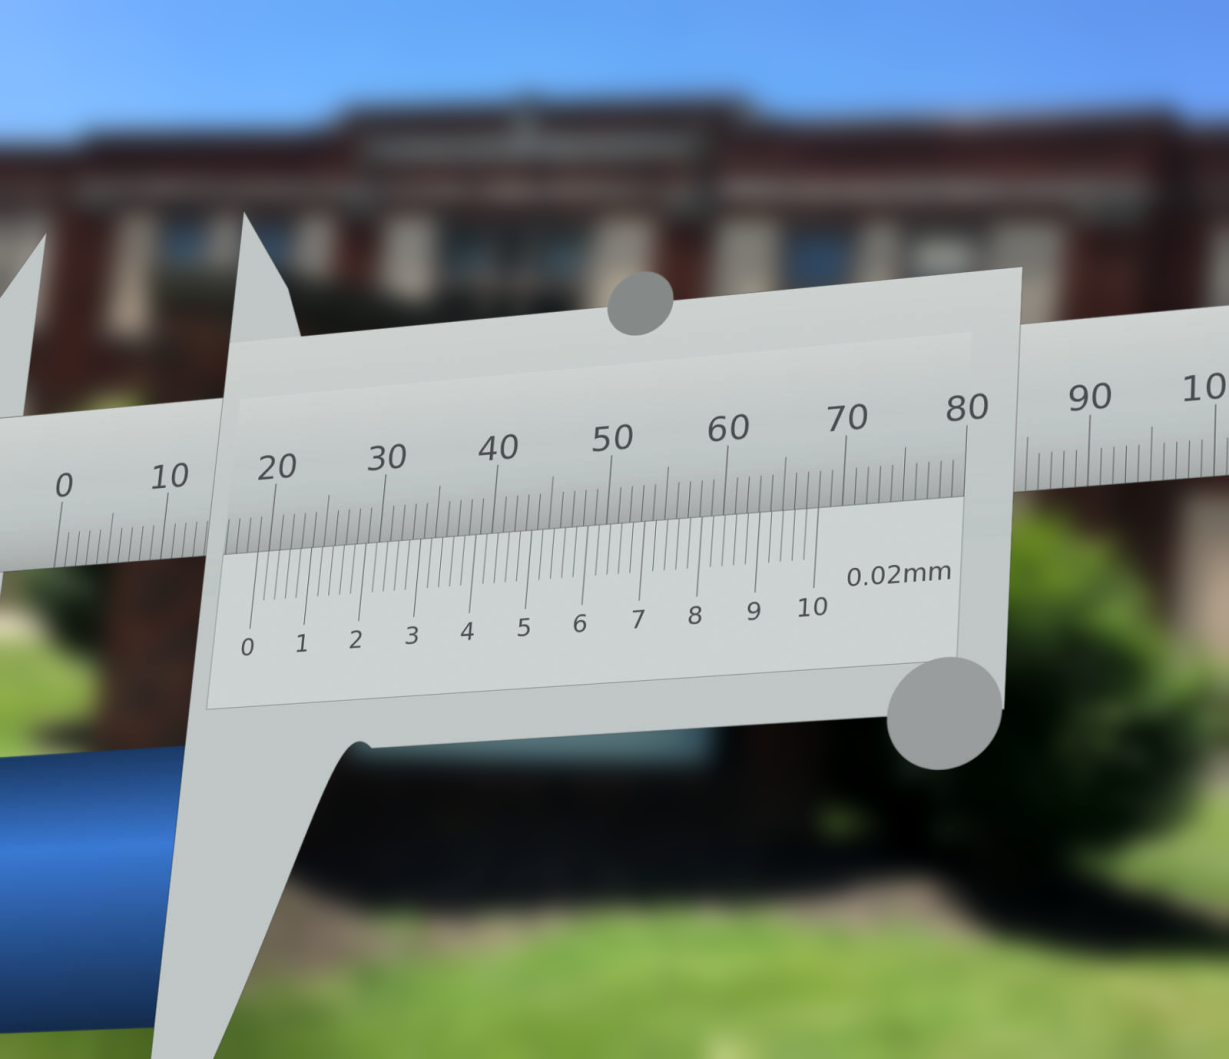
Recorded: 19.0 mm
